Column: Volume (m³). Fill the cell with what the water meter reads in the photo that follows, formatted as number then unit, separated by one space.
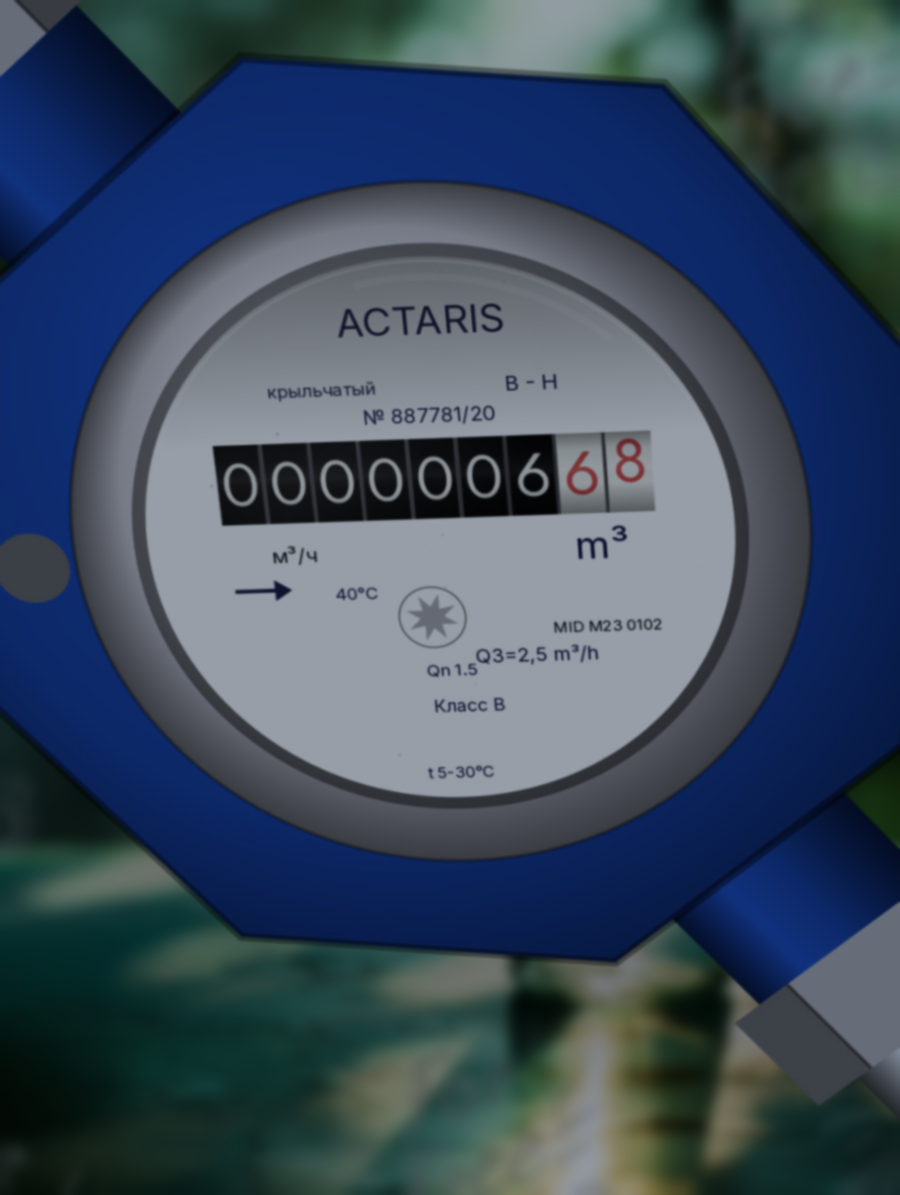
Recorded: 6.68 m³
